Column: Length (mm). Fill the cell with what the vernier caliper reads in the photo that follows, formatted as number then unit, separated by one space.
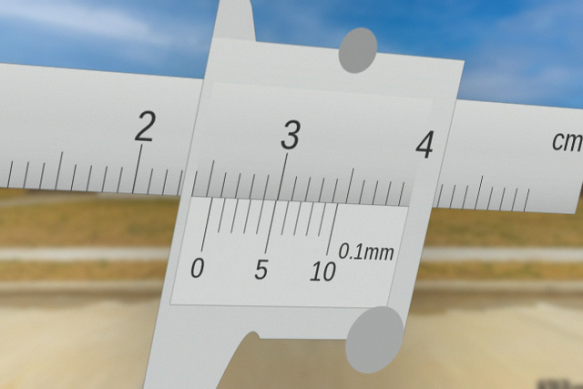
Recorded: 25.4 mm
